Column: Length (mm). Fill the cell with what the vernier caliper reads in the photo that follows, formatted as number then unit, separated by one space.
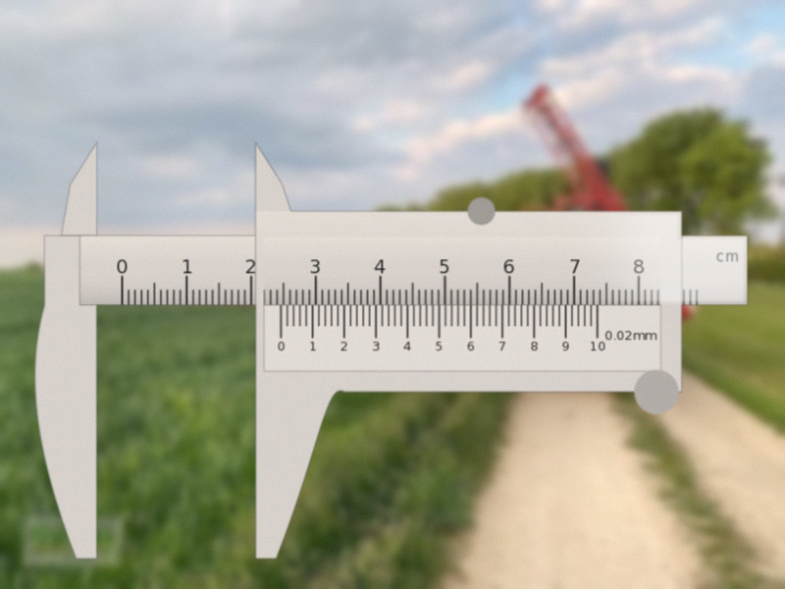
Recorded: 24.6 mm
